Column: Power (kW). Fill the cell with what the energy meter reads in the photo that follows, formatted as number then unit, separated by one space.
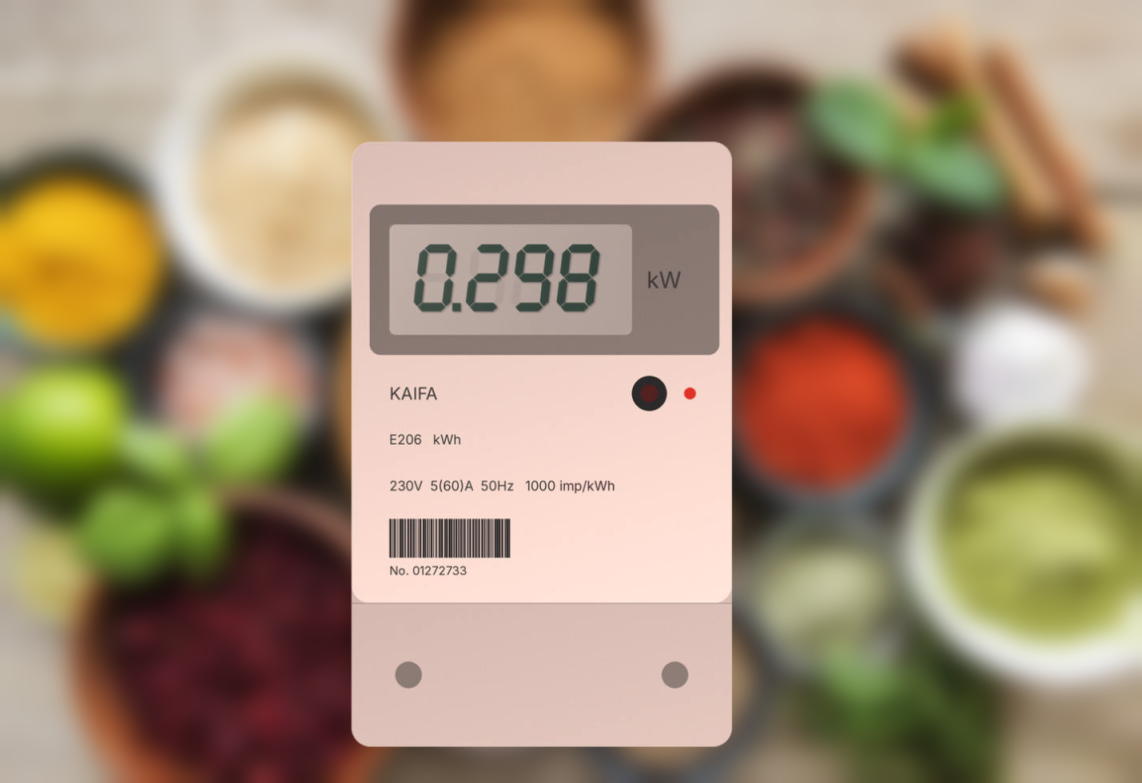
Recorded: 0.298 kW
